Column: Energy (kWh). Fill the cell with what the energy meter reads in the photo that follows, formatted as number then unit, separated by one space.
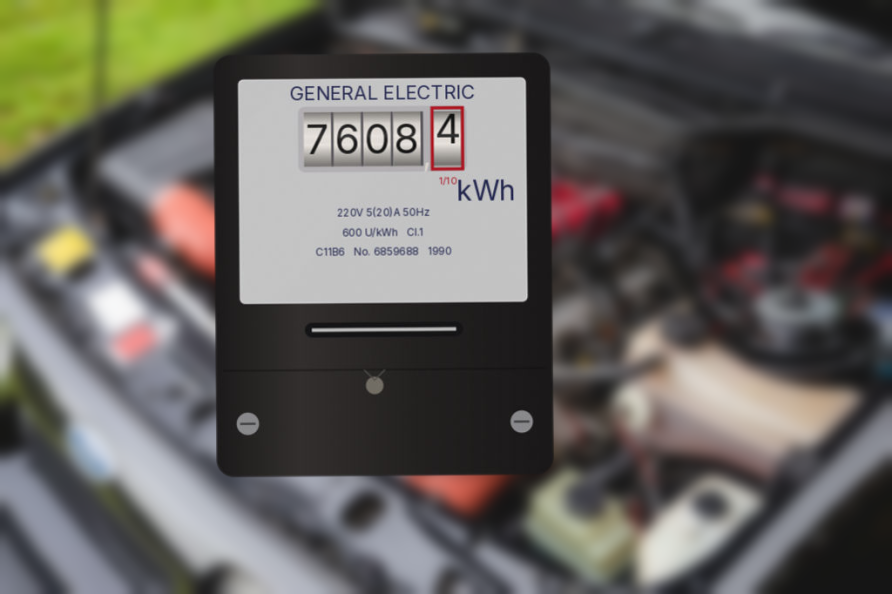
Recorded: 7608.4 kWh
